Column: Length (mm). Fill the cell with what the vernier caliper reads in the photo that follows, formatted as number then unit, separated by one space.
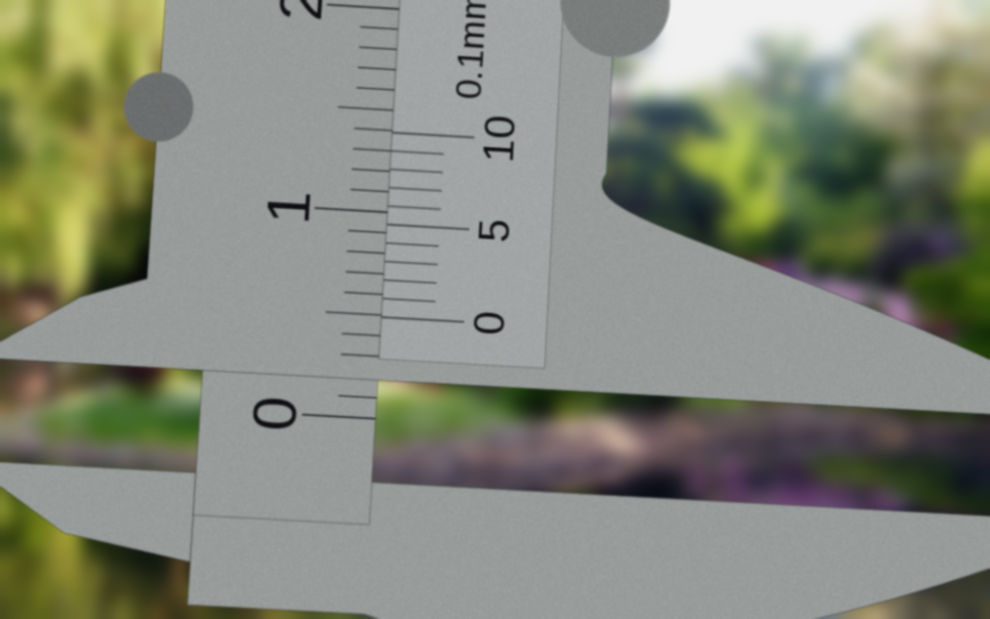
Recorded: 4.9 mm
